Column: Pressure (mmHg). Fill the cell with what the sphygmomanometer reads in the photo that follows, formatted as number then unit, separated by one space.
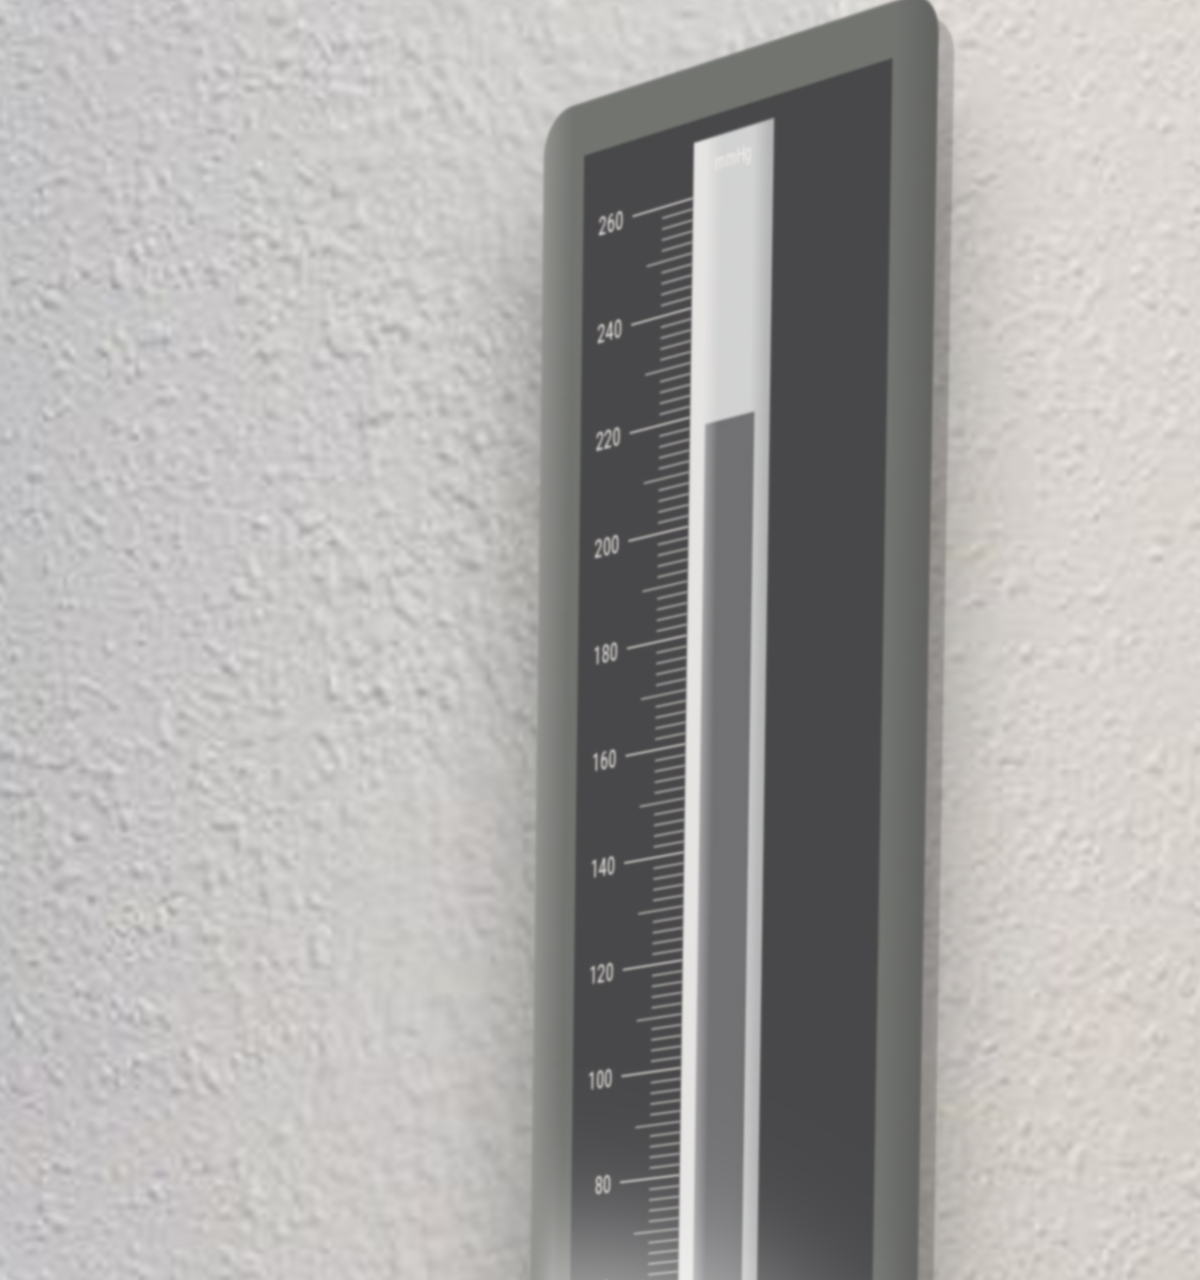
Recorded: 218 mmHg
